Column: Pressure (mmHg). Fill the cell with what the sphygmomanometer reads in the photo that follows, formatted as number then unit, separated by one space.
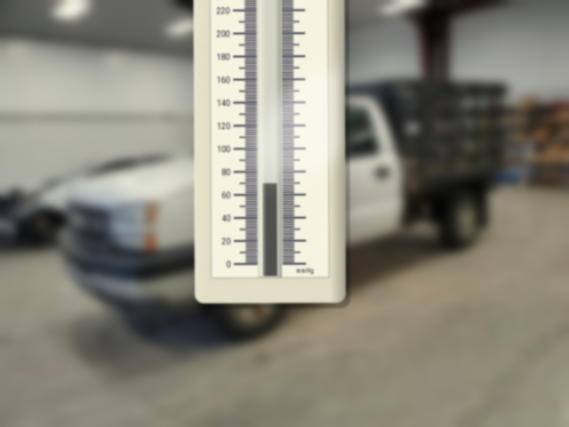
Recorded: 70 mmHg
